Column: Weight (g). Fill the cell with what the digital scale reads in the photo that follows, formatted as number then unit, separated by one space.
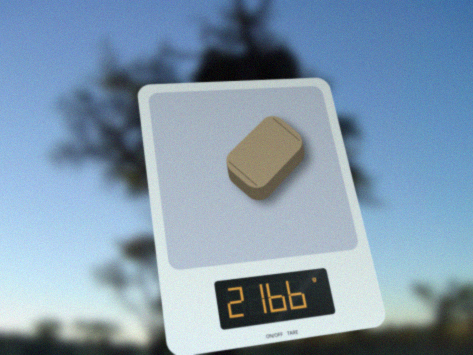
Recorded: 2166 g
